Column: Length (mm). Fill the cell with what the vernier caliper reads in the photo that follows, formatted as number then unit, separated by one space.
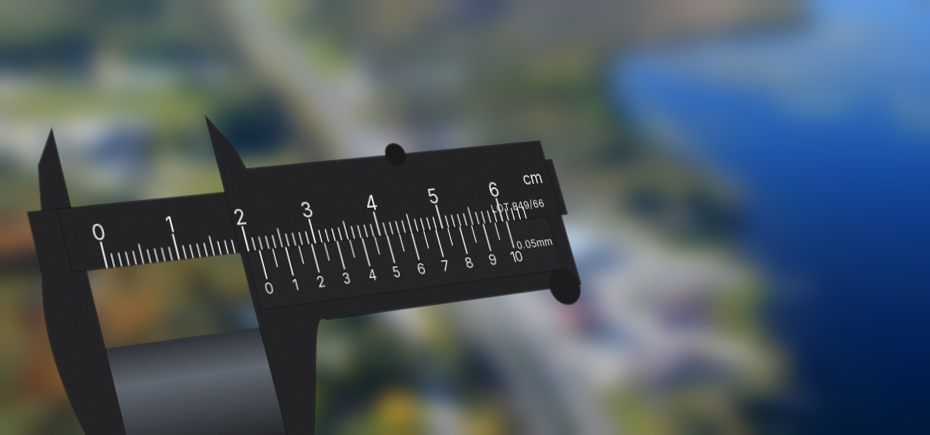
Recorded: 21.6 mm
